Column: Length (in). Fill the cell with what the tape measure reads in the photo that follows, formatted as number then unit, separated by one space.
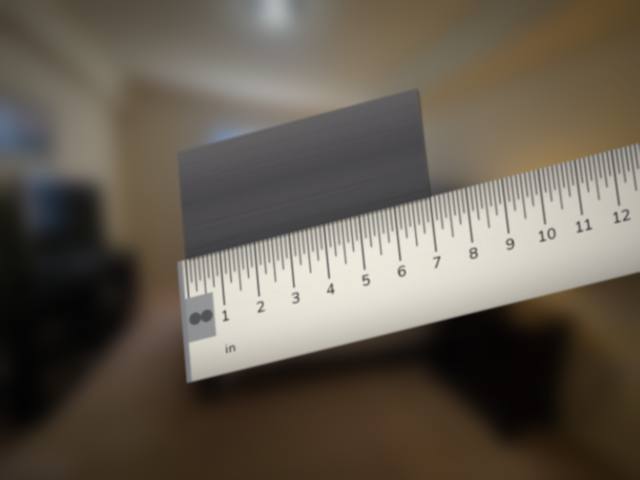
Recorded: 7 in
